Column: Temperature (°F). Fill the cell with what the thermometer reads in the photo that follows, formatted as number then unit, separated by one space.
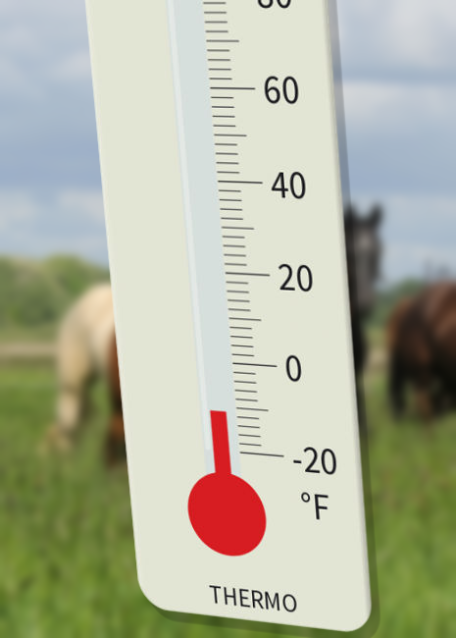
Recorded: -11 °F
